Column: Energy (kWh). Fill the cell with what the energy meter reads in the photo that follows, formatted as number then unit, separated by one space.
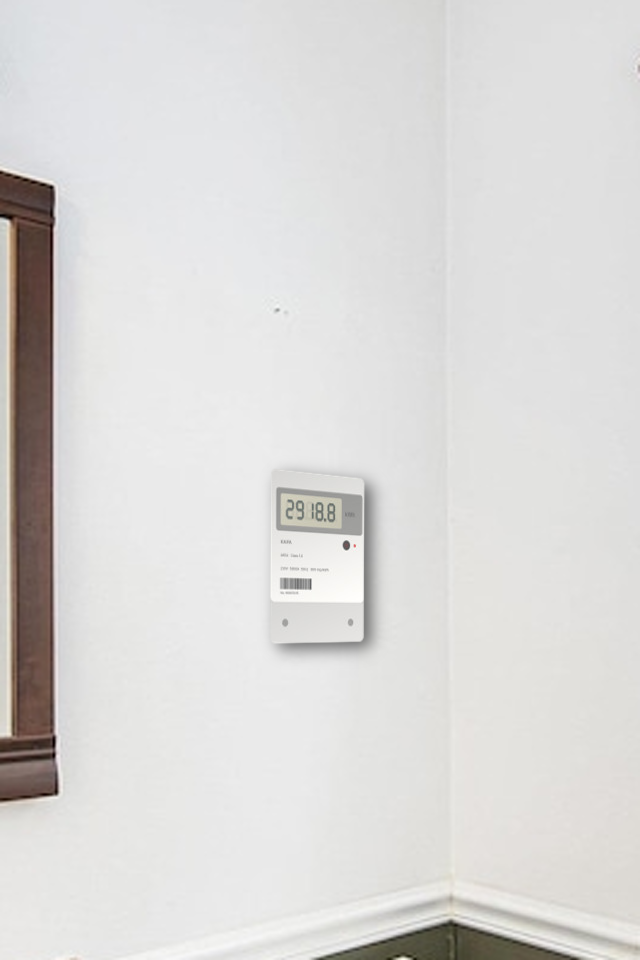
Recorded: 2918.8 kWh
